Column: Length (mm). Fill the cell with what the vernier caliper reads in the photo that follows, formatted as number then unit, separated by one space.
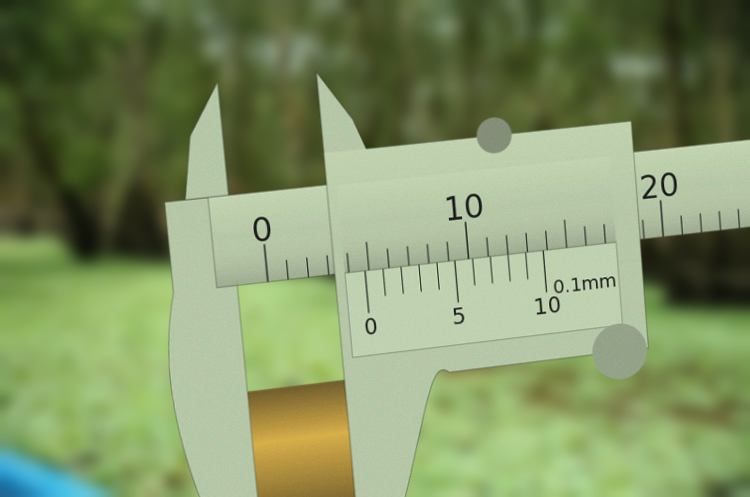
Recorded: 4.8 mm
